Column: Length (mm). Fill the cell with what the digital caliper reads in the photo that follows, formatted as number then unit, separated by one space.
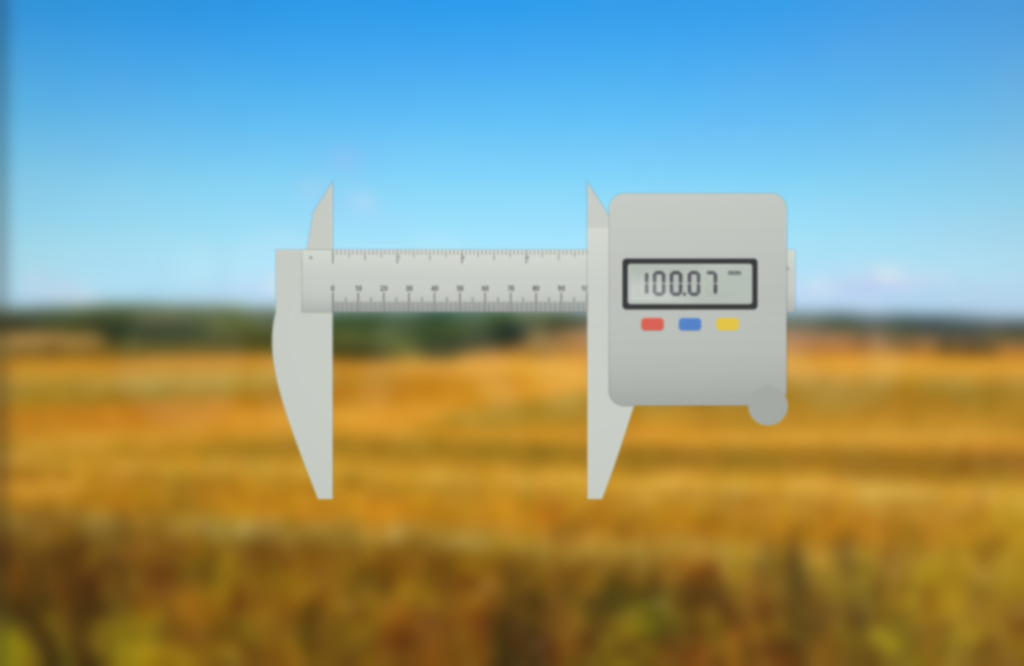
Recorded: 100.07 mm
